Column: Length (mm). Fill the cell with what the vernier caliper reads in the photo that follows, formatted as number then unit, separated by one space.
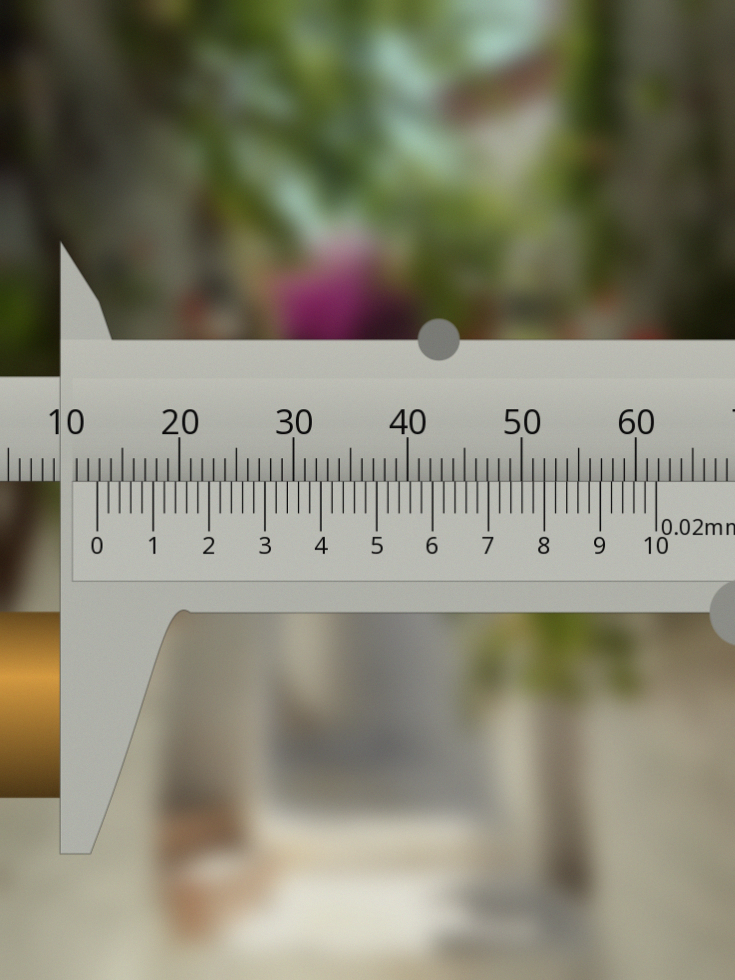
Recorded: 12.8 mm
